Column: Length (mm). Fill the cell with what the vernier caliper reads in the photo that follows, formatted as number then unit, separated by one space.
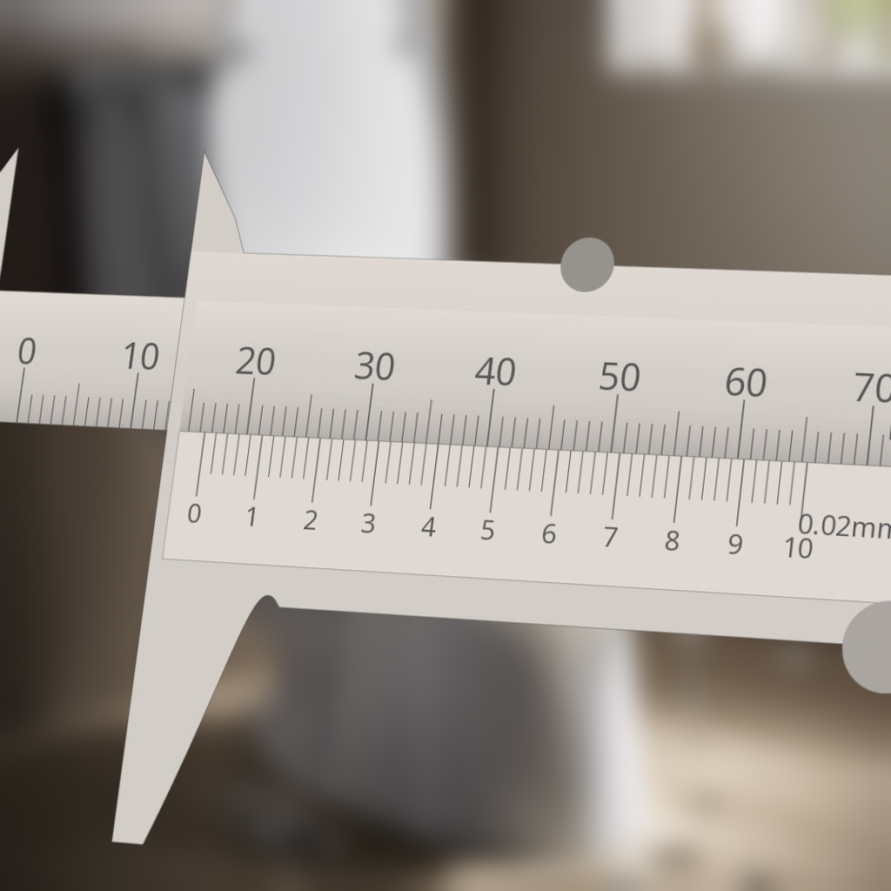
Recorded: 16.4 mm
